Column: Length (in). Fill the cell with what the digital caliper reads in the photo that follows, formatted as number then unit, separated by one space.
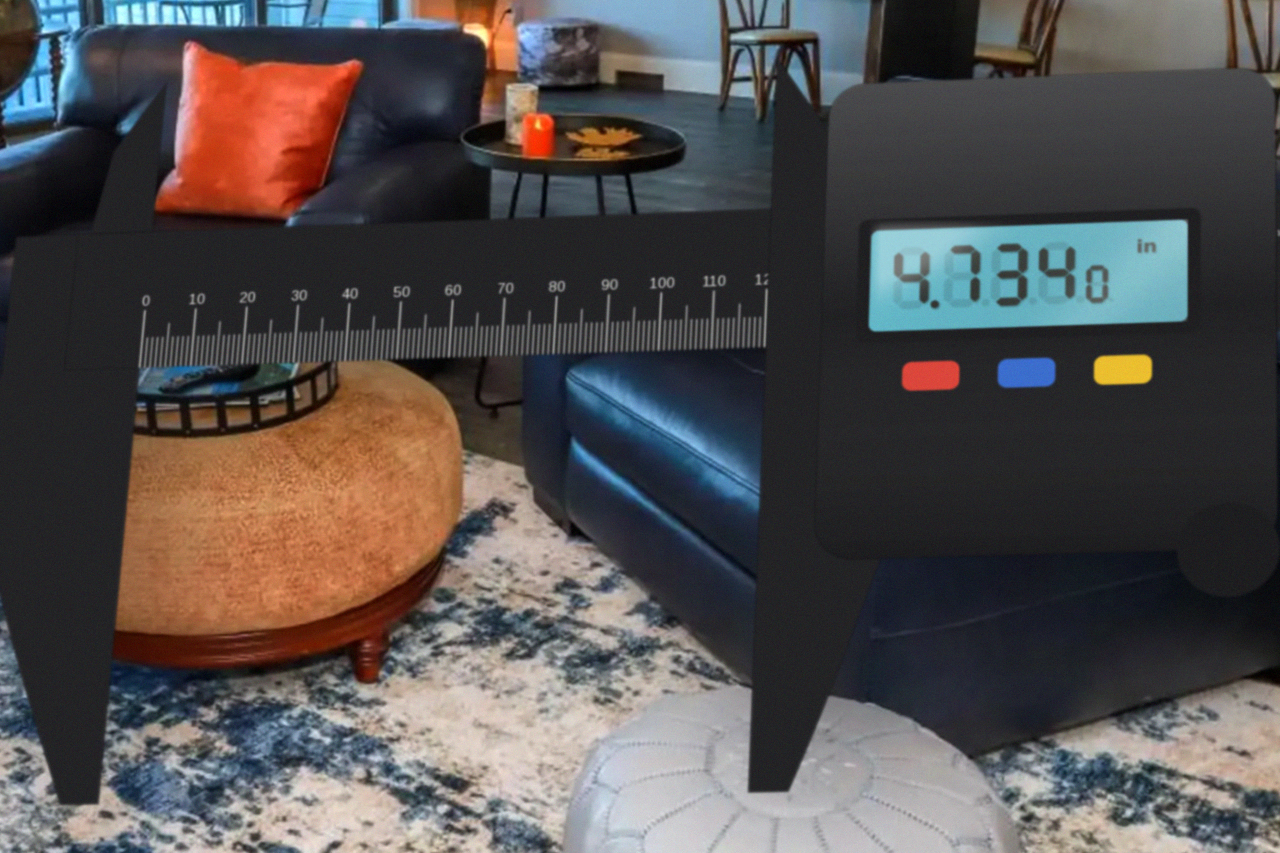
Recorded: 4.7340 in
